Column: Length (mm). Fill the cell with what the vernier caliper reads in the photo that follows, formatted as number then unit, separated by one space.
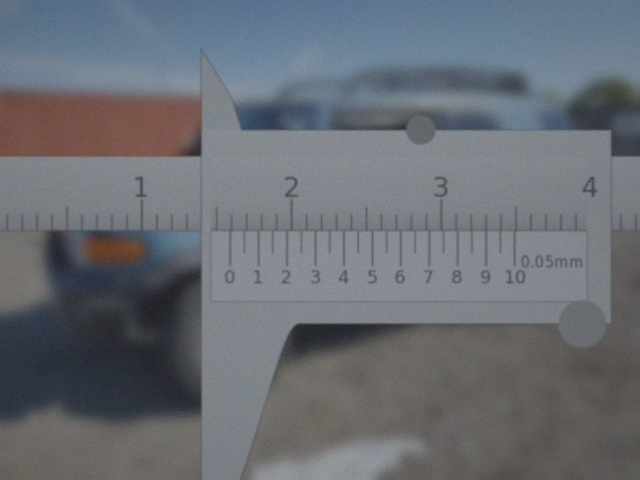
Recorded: 15.9 mm
